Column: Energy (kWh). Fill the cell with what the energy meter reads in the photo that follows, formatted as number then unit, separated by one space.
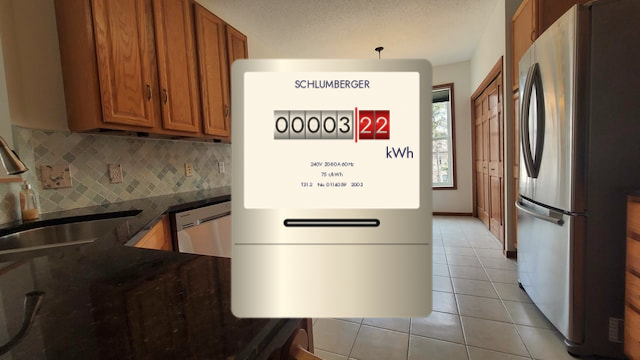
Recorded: 3.22 kWh
